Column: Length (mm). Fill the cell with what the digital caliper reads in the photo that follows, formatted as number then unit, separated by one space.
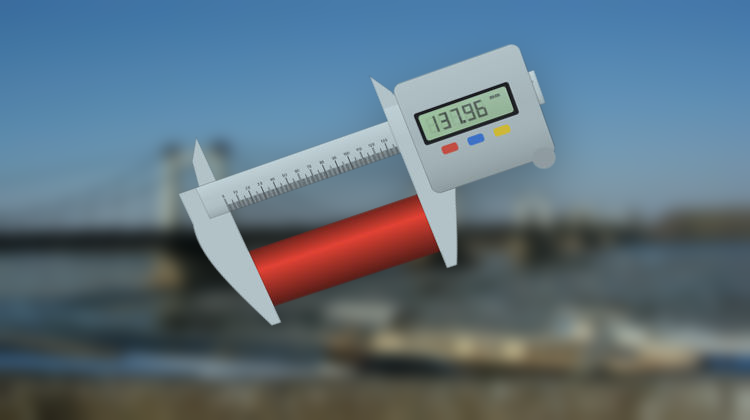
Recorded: 137.96 mm
